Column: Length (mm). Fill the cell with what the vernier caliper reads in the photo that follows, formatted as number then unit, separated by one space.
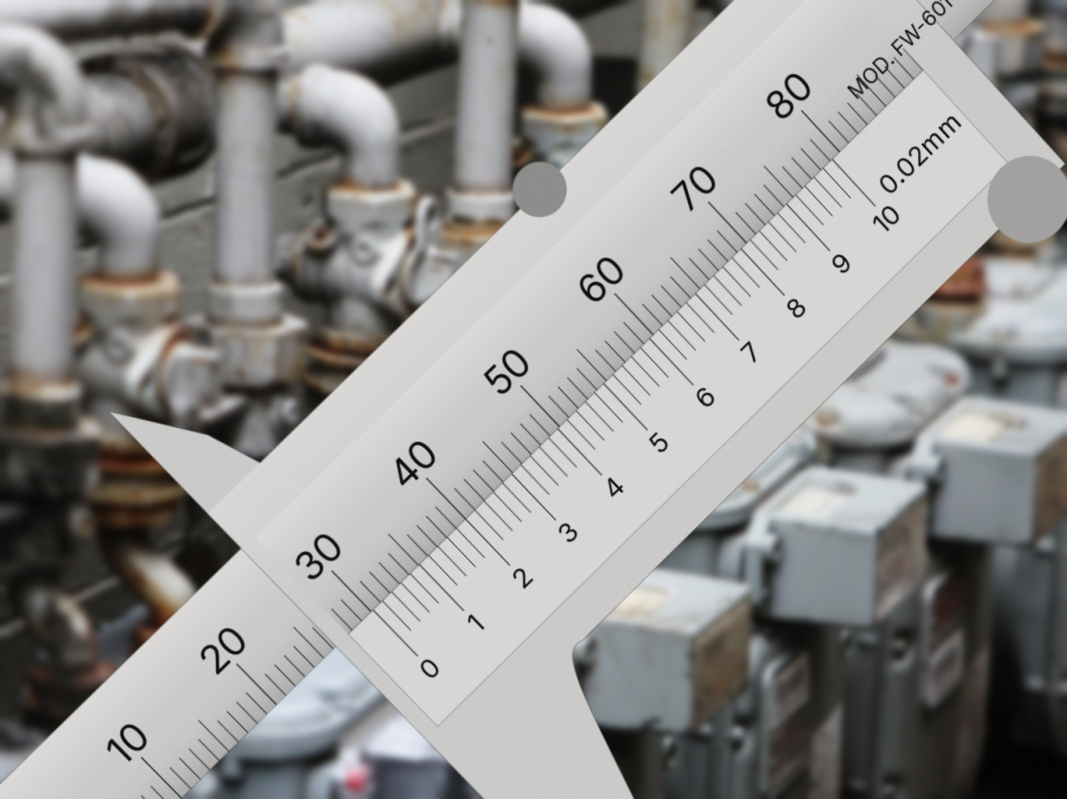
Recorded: 30.2 mm
